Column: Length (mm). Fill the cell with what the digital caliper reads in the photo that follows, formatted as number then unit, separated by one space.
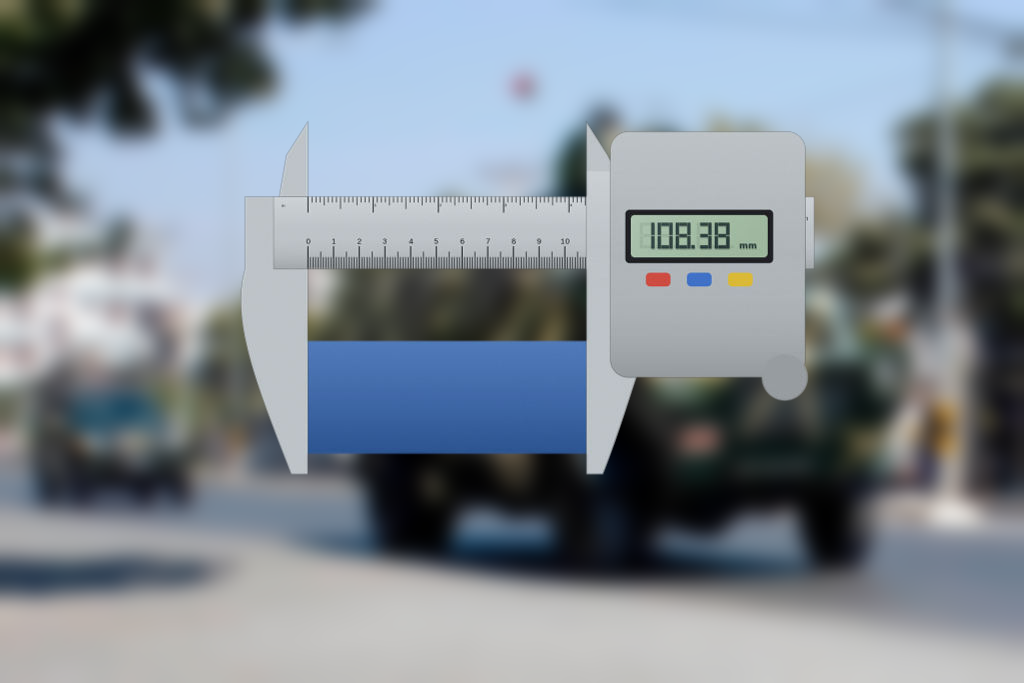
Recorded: 108.38 mm
